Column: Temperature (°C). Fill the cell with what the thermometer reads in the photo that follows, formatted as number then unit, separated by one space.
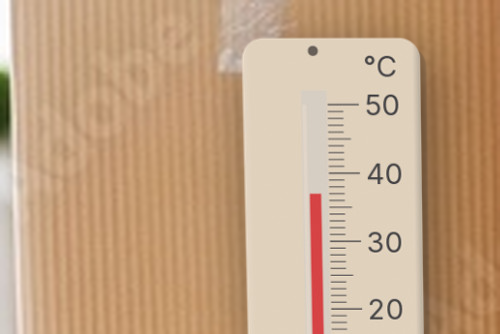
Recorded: 37 °C
